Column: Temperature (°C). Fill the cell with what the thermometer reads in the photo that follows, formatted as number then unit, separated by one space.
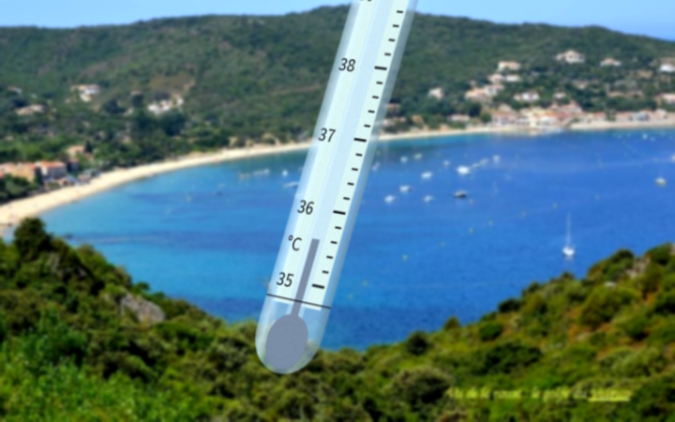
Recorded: 35.6 °C
